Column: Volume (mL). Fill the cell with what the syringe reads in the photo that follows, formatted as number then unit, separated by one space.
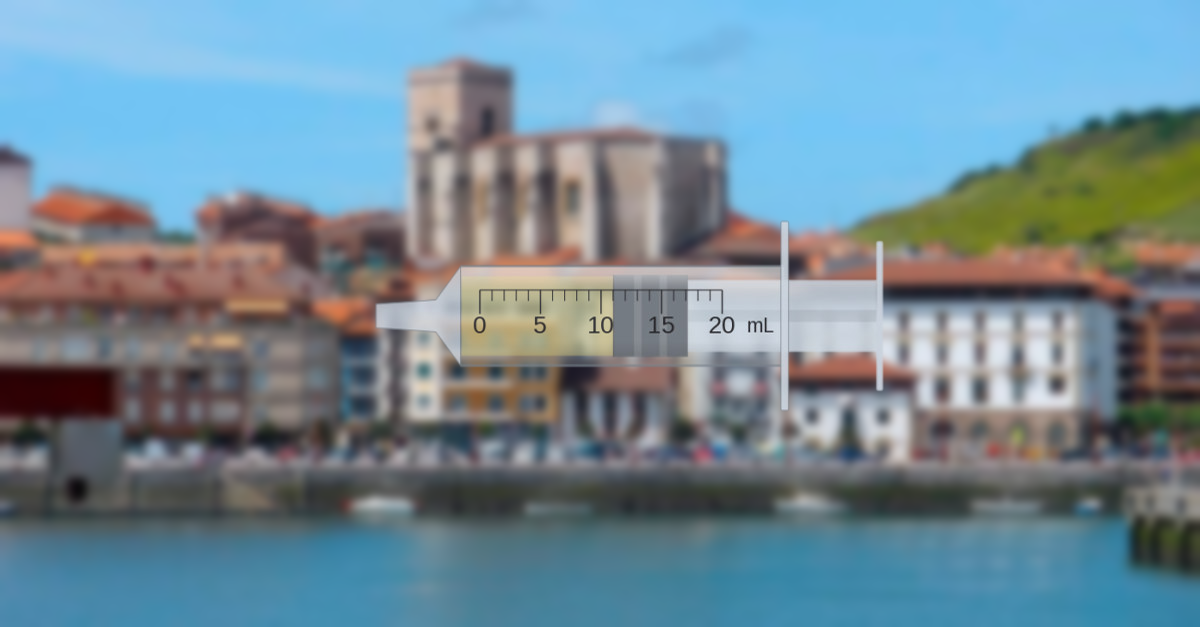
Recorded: 11 mL
